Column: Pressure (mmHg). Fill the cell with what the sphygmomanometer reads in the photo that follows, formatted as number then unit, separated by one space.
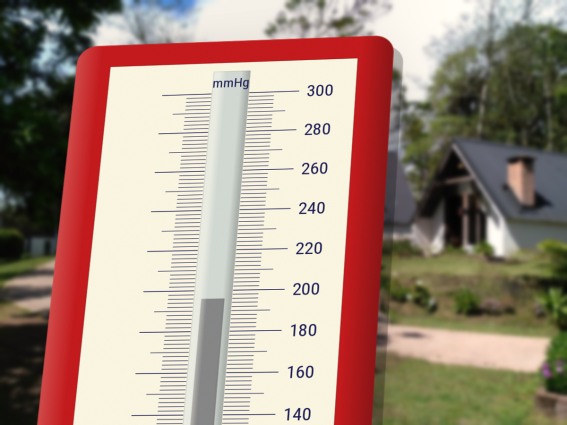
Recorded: 196 mmHg
